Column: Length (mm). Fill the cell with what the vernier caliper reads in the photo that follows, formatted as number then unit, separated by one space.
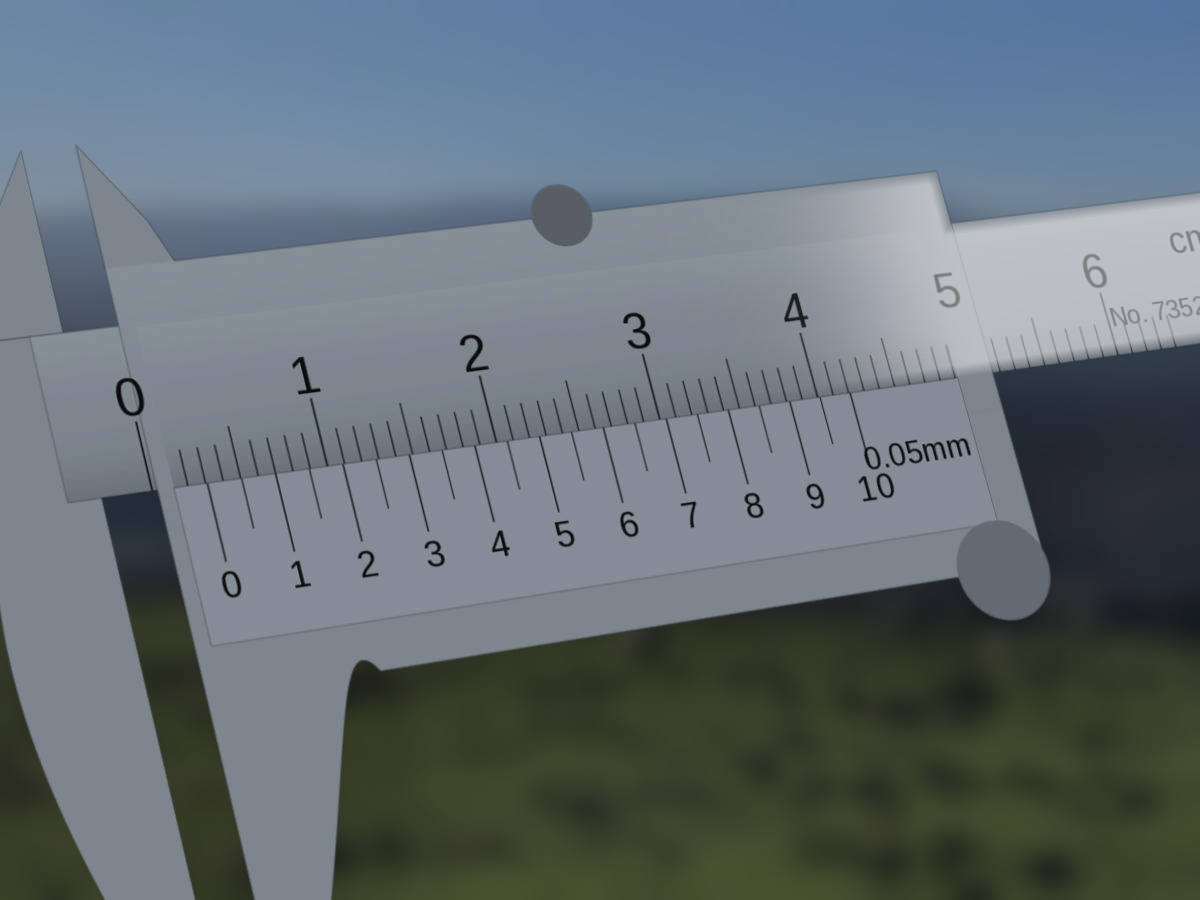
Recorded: 3.1 mm
